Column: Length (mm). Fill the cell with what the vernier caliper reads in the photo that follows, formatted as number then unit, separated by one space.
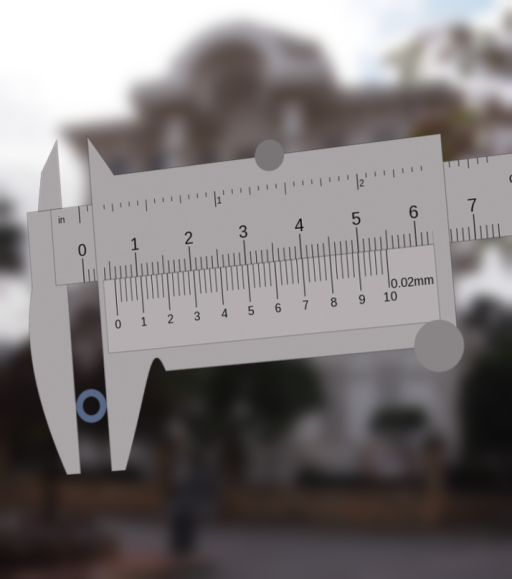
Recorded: 5.8 mm
